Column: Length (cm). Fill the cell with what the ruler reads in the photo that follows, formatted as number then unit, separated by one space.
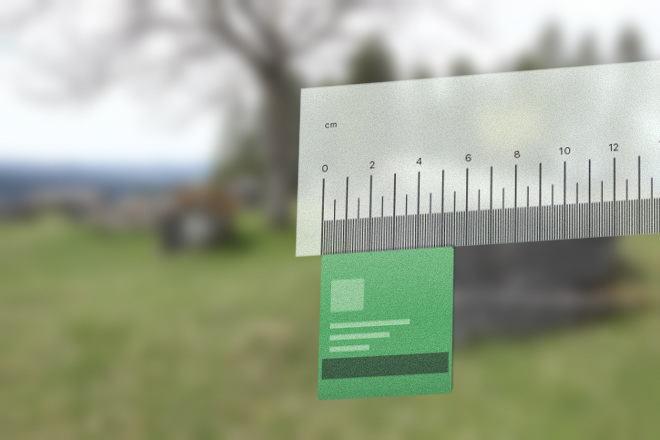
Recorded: 5.5 cm
